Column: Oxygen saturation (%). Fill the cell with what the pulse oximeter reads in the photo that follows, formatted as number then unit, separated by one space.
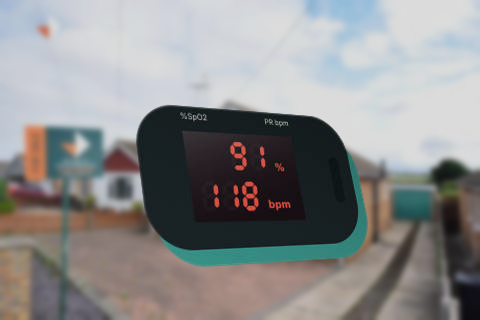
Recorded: 91 %
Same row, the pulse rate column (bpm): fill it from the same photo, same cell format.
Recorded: 118 bpm
